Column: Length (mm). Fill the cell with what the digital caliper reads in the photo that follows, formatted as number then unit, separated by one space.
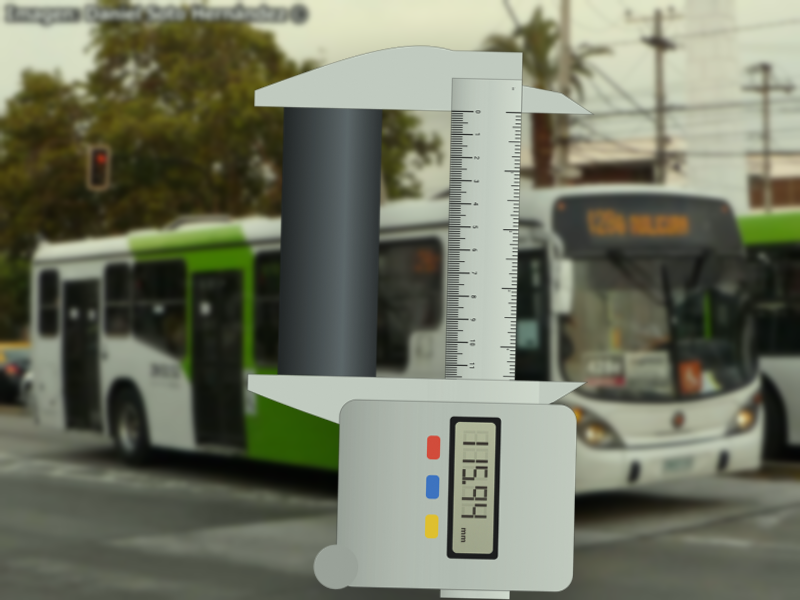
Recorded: 115.94 mm
